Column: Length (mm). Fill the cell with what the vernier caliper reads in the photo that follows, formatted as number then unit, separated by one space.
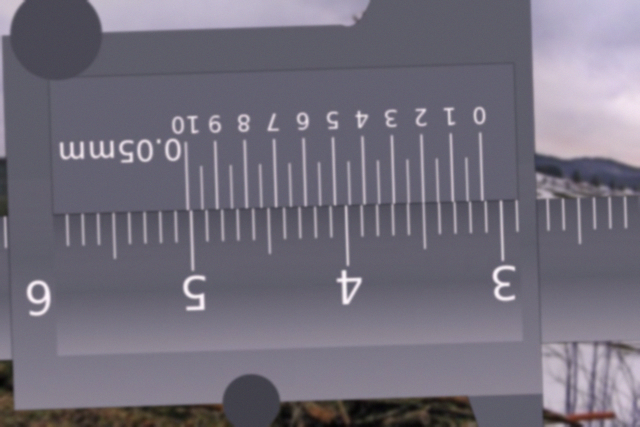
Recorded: 31.2 mm
